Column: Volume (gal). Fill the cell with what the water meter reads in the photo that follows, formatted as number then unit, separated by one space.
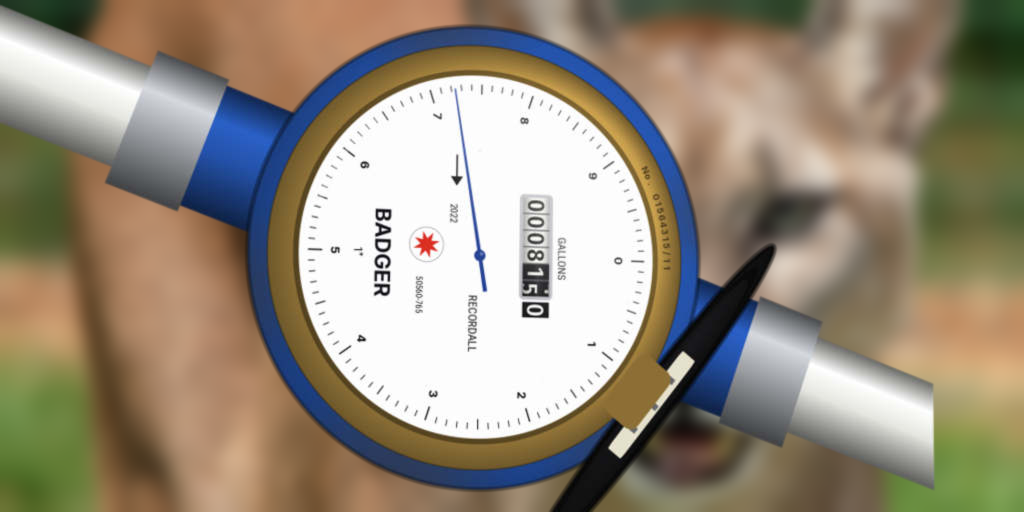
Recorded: 8147.2 gal
